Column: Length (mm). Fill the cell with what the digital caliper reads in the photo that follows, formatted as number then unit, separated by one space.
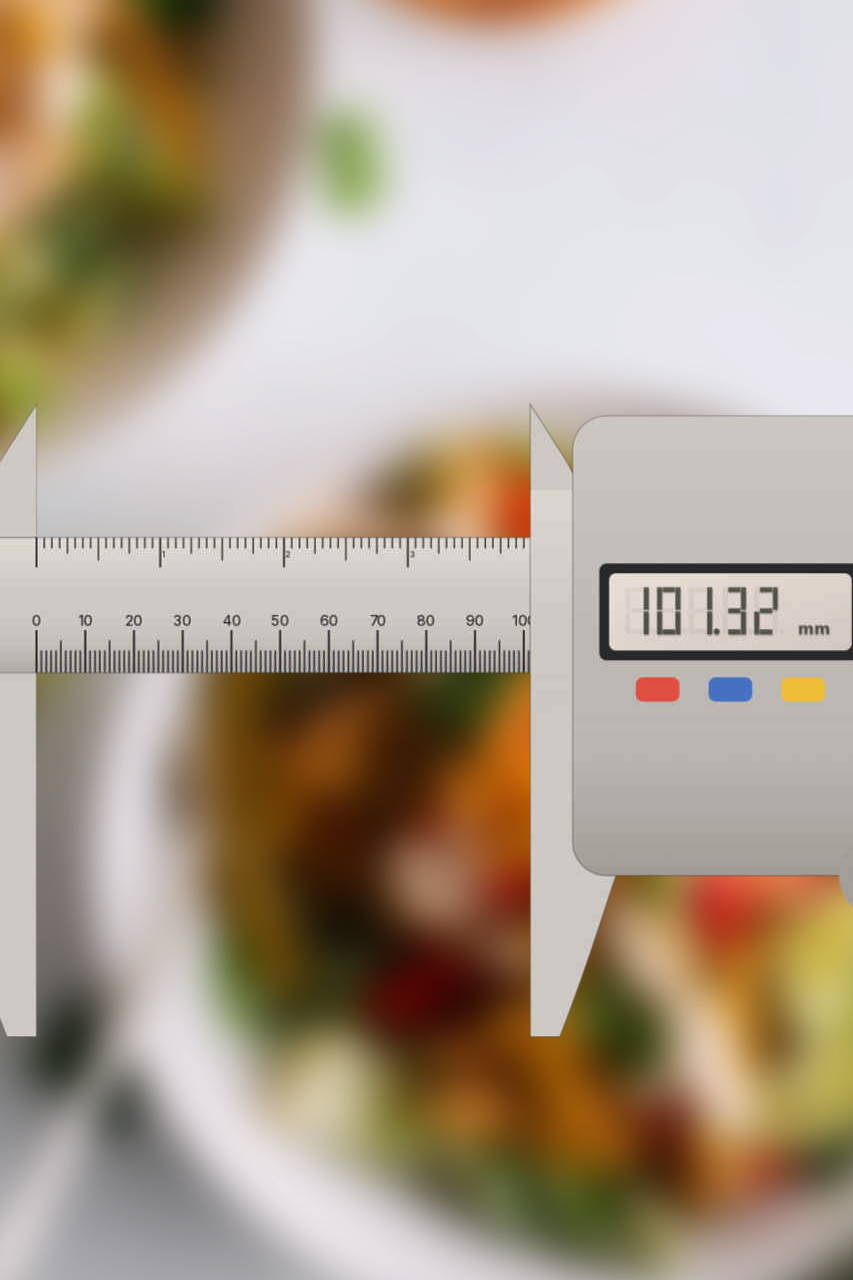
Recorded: 101.32 mm
